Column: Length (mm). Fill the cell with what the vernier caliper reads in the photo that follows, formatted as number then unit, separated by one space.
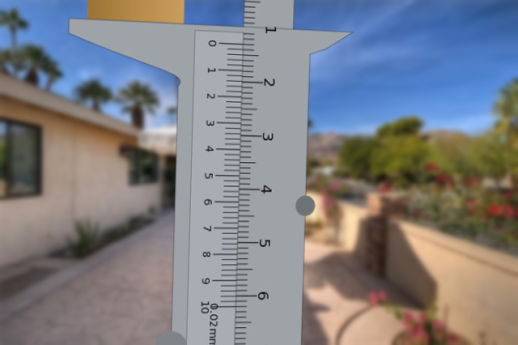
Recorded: 13.0 mm
